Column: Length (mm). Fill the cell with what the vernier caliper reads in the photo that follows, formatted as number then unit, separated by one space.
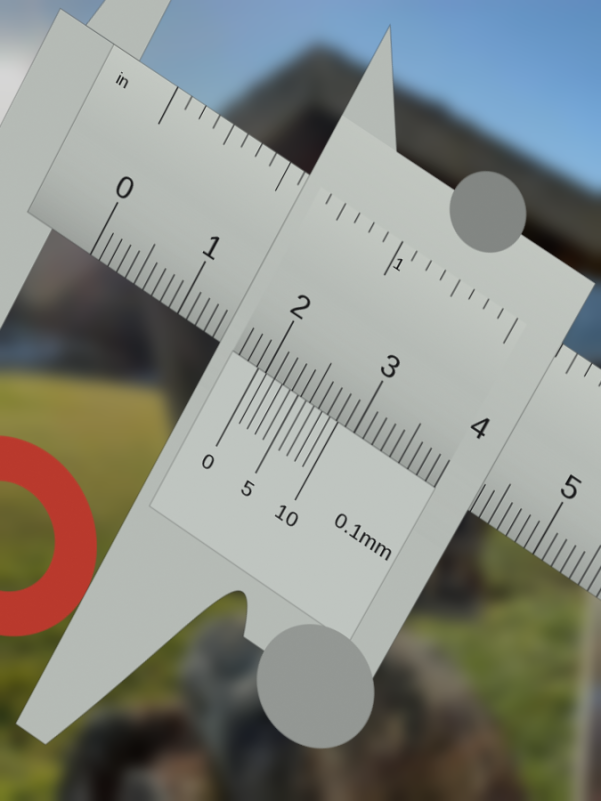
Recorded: 19.2 mm
